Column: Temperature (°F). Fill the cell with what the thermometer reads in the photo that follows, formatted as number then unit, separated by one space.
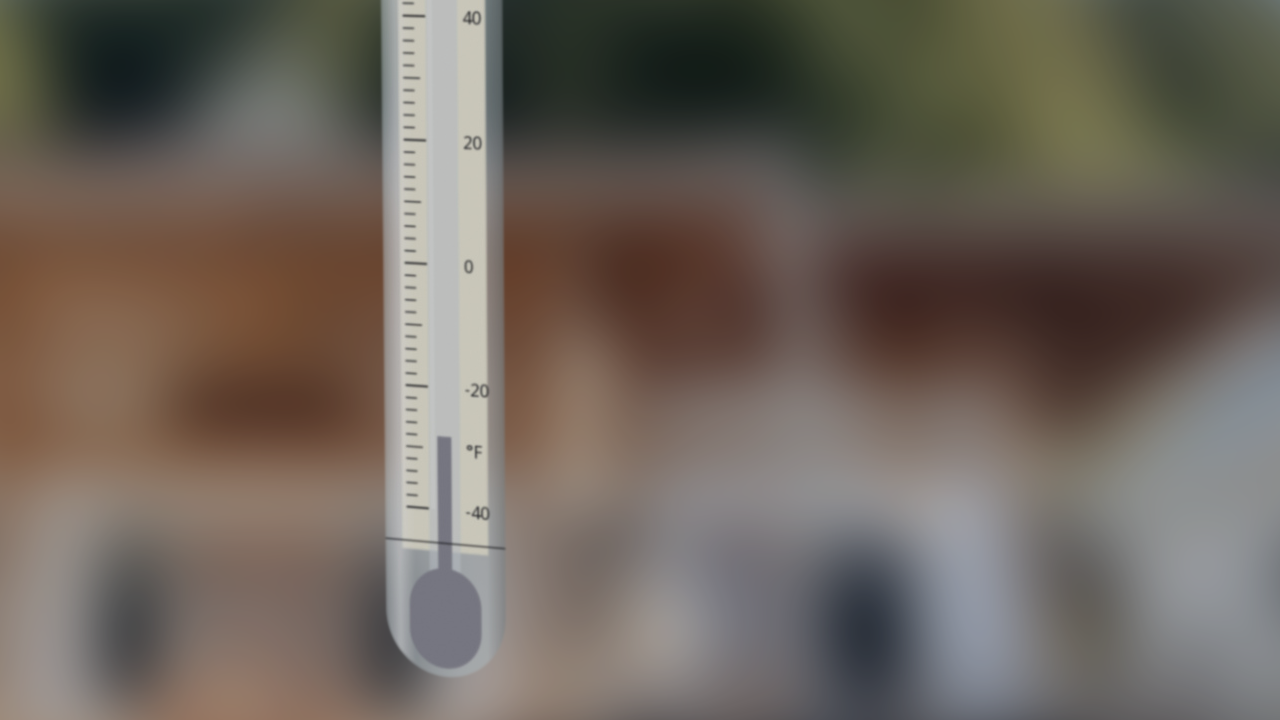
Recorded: -28 °F
